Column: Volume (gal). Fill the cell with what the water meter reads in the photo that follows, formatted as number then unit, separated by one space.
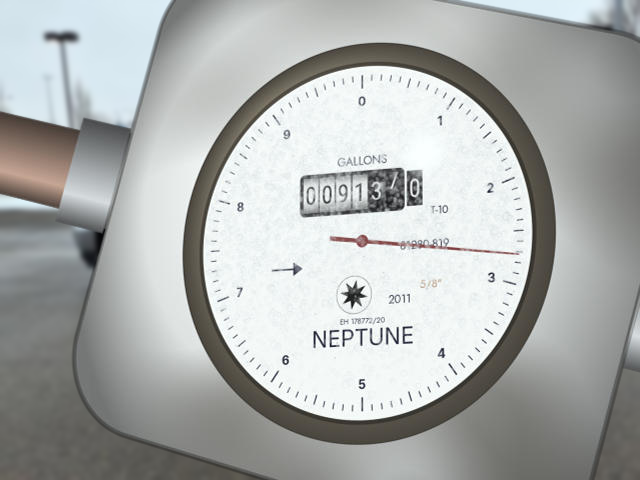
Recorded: 91372.7 gal
